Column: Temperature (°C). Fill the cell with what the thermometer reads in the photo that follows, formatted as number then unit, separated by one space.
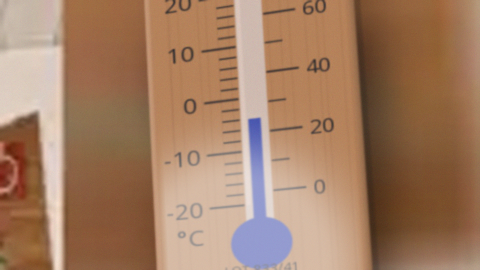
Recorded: -4 °C
